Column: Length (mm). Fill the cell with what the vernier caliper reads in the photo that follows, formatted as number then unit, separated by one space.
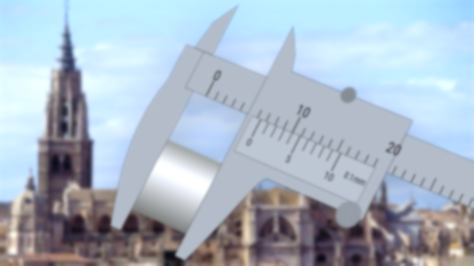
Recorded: 6.4 mm
